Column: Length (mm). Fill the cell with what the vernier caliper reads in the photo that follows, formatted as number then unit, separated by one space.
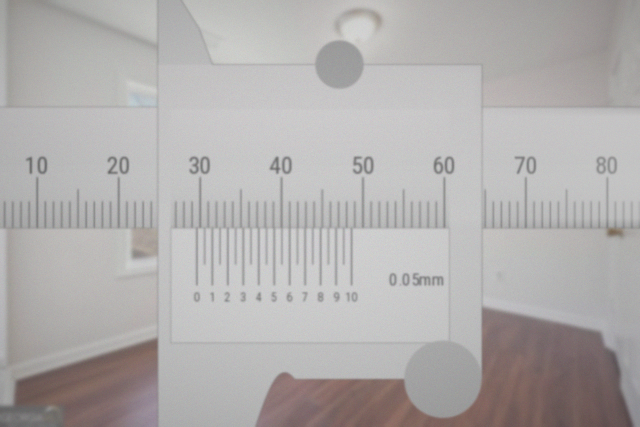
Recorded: 29.6 mm
